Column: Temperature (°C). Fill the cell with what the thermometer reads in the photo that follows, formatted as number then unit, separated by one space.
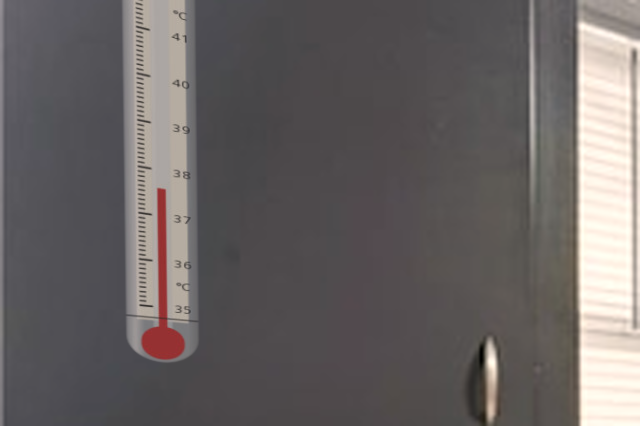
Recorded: 37.6 °C
